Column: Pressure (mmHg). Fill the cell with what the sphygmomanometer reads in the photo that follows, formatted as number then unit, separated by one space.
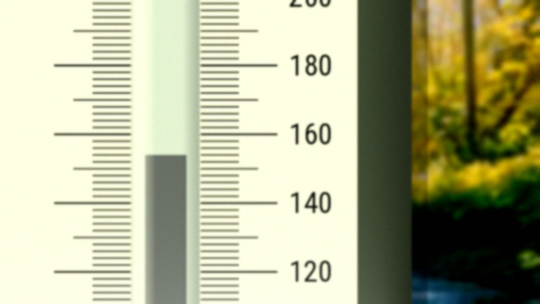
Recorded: 154 mmHg
